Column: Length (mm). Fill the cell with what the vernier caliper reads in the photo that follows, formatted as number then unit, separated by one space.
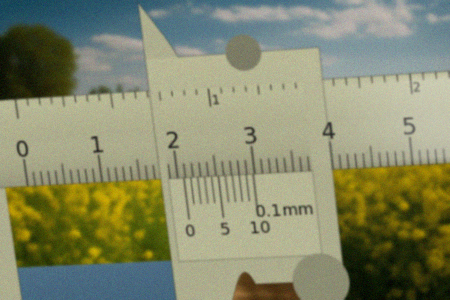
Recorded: 20.8 mm
